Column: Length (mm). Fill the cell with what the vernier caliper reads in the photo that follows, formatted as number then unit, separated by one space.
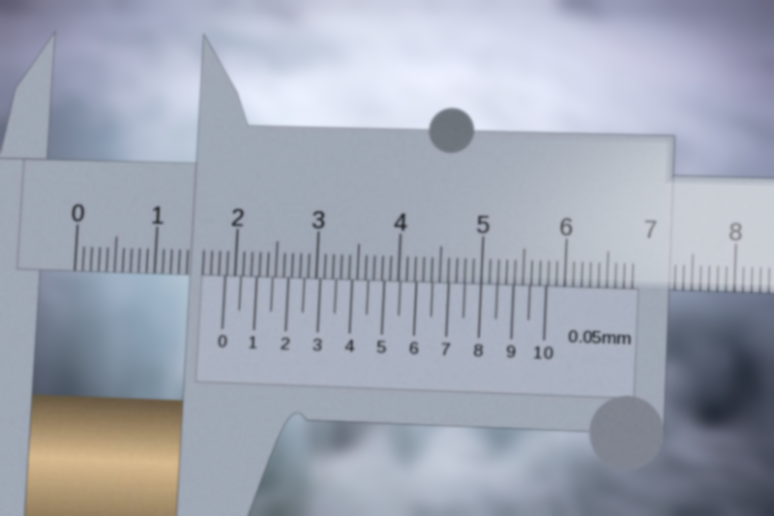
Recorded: 18.8 mm
